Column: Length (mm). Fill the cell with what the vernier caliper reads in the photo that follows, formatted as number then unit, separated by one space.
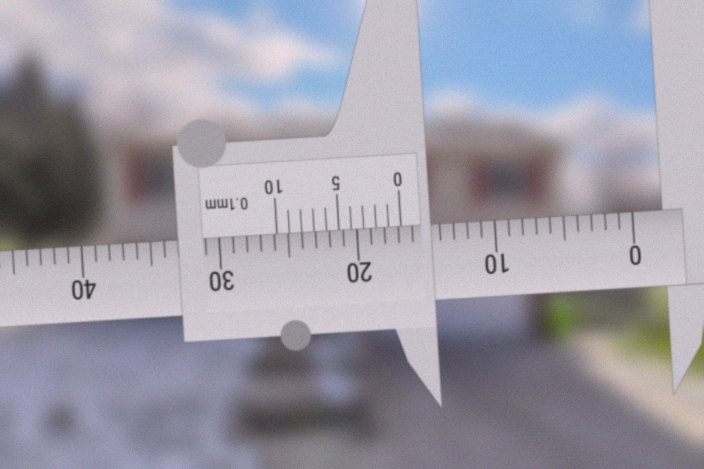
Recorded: 16.8 mm
